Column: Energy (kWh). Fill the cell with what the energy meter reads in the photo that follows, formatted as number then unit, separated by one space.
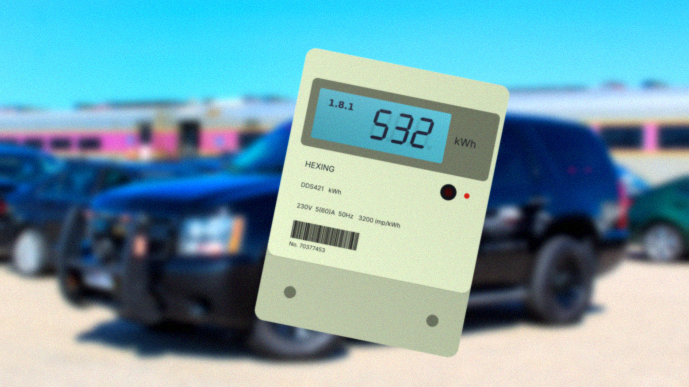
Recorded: 532 kWh
